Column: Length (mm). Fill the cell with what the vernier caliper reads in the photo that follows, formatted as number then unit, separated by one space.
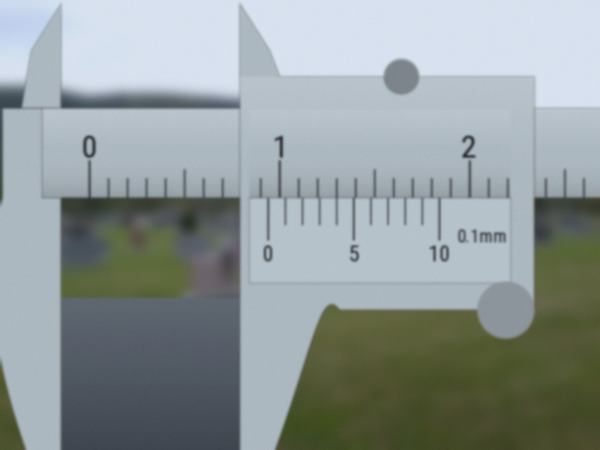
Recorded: 9.4 mm
